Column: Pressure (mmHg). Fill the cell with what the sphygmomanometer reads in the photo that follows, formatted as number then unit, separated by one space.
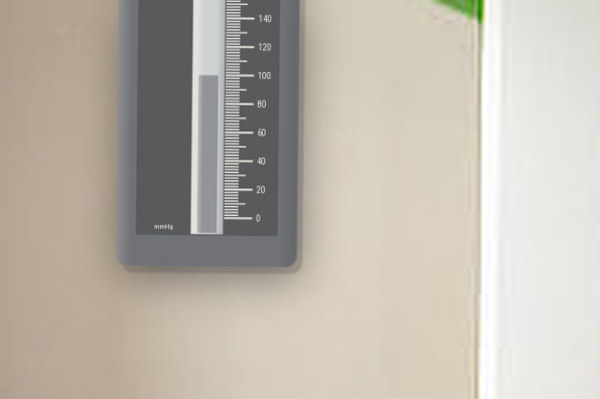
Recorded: 100 mmHg
